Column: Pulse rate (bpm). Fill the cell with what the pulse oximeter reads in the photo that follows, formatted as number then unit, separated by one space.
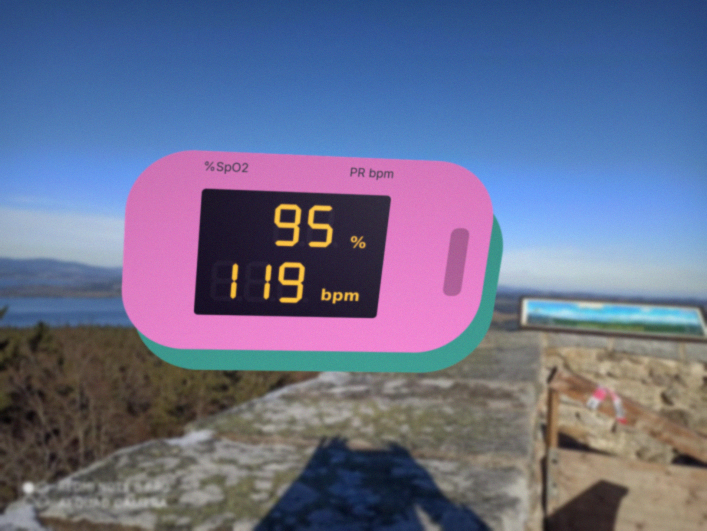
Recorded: 119 bpm
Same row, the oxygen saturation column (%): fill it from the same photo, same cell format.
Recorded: 95 %
